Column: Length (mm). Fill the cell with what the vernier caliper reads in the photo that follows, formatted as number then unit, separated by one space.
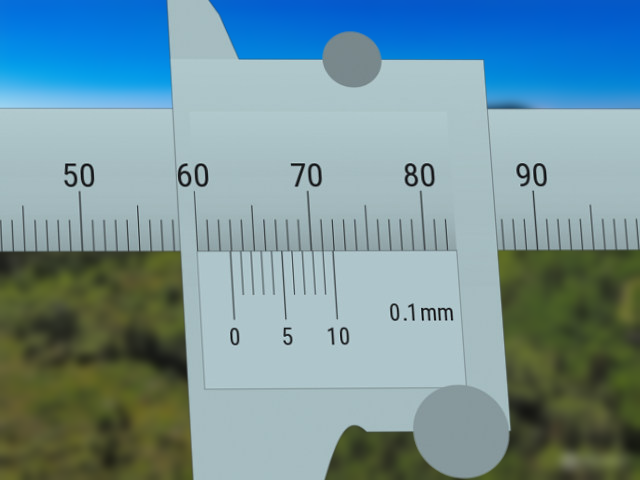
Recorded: 62.9 mm
